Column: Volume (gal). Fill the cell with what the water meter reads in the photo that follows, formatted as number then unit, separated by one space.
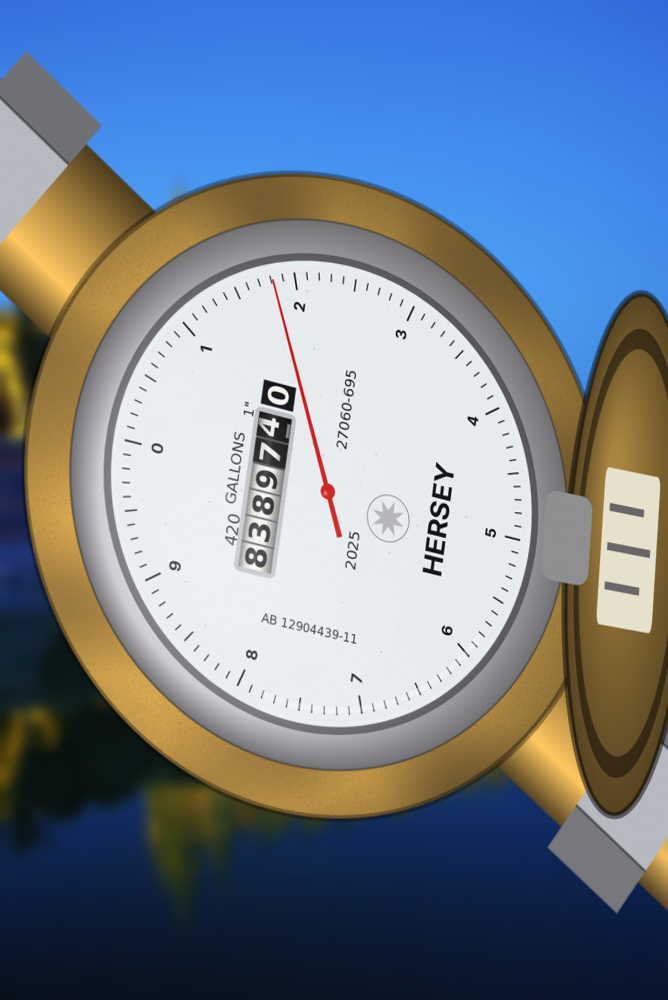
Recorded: 8389741.8 gal
